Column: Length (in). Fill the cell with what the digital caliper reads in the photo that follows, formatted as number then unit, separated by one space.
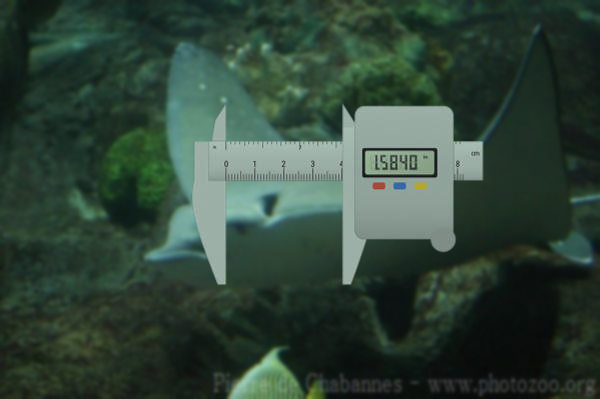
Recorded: 1.5840 in
